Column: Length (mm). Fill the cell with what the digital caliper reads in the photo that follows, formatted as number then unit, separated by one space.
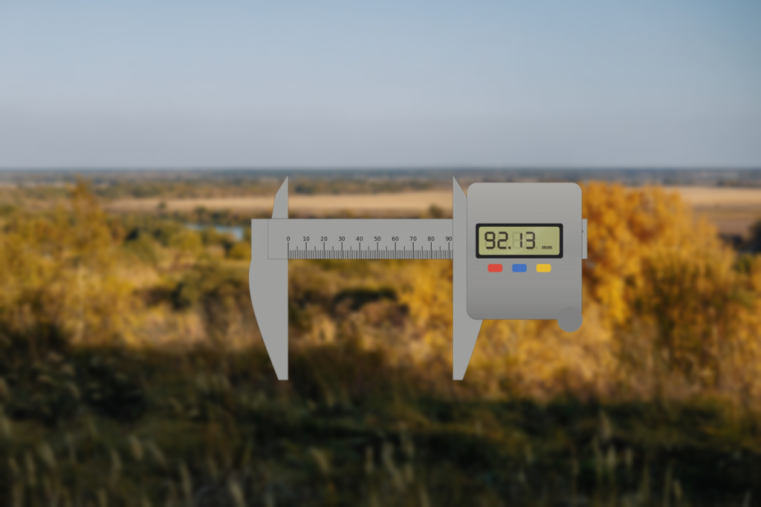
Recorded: 92.13 mm
